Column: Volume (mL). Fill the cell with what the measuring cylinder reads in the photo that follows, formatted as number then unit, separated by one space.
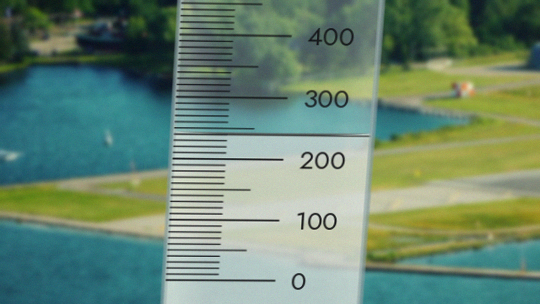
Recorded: 240 mL
